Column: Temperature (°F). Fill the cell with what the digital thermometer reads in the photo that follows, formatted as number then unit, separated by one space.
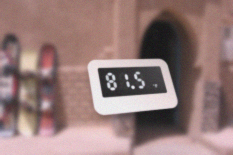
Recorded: 81.5 °F
